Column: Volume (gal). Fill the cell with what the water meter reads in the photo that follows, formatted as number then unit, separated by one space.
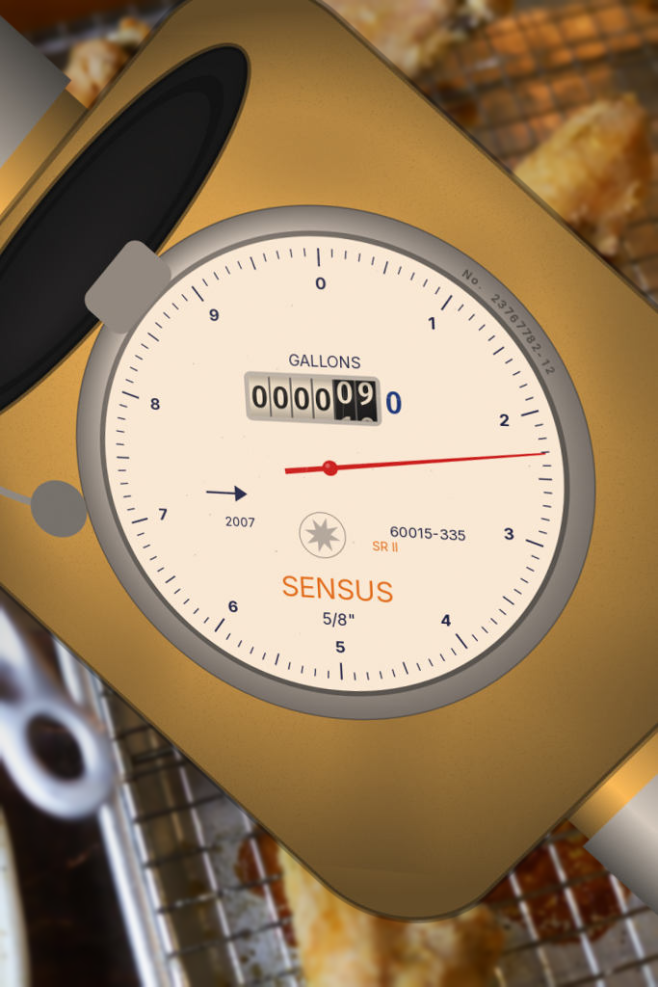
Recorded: 92.3 gal
